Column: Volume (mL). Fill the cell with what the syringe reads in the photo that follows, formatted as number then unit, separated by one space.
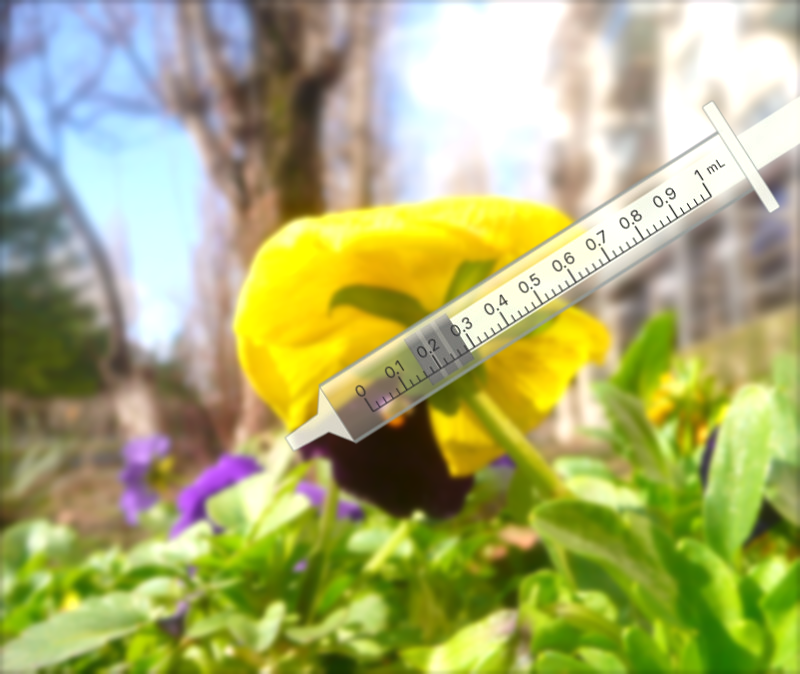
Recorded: 0.16 mL
